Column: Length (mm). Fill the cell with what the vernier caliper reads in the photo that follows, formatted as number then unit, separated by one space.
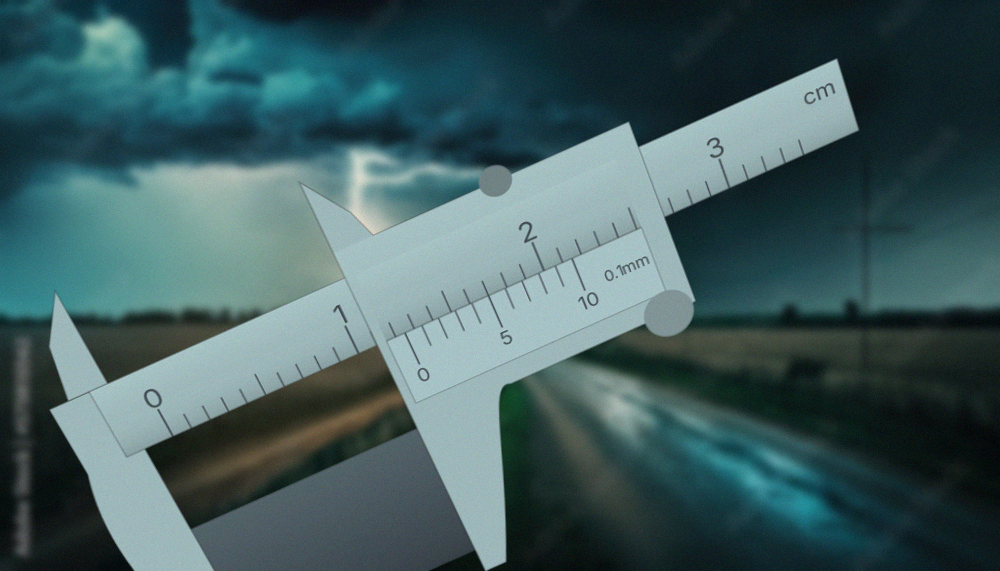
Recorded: 12.5 mm
